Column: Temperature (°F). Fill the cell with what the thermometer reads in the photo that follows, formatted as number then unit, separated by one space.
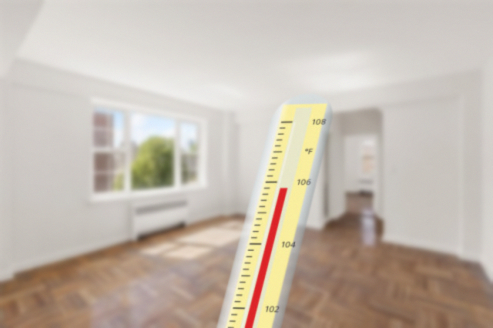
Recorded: 105.8 °F
